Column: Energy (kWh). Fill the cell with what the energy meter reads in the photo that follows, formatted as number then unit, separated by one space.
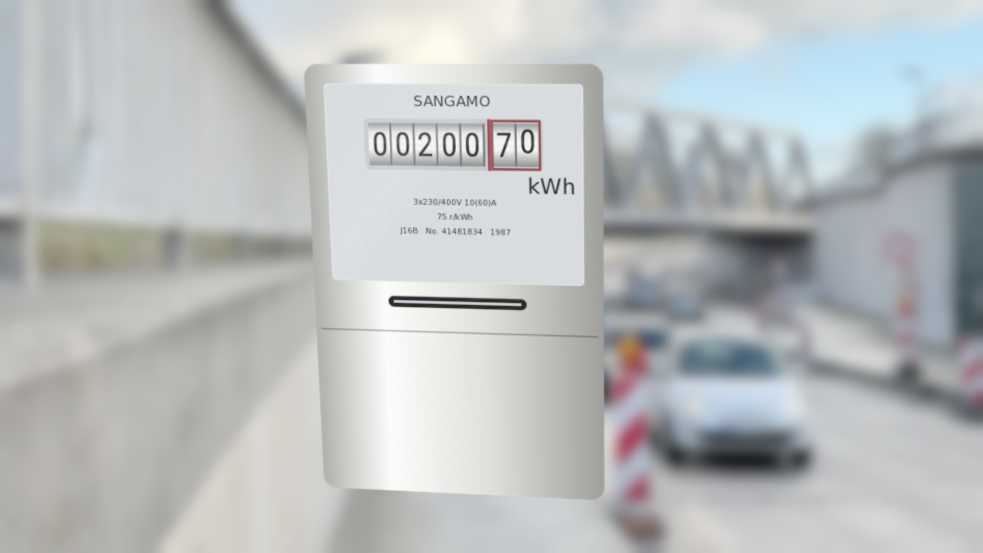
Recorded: 200.70 kWh
